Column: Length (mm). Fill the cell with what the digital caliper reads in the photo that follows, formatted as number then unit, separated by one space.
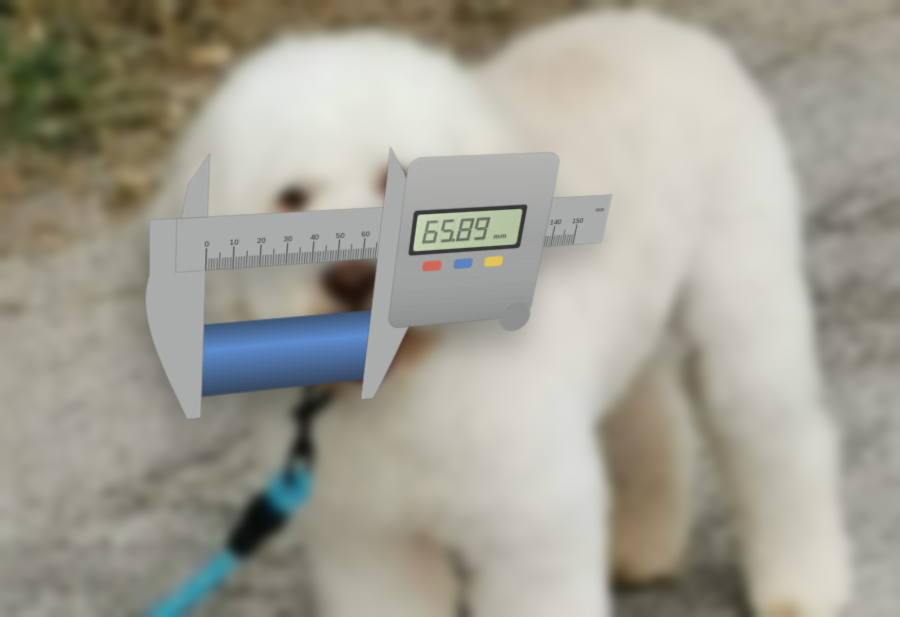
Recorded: 65.89 mm
